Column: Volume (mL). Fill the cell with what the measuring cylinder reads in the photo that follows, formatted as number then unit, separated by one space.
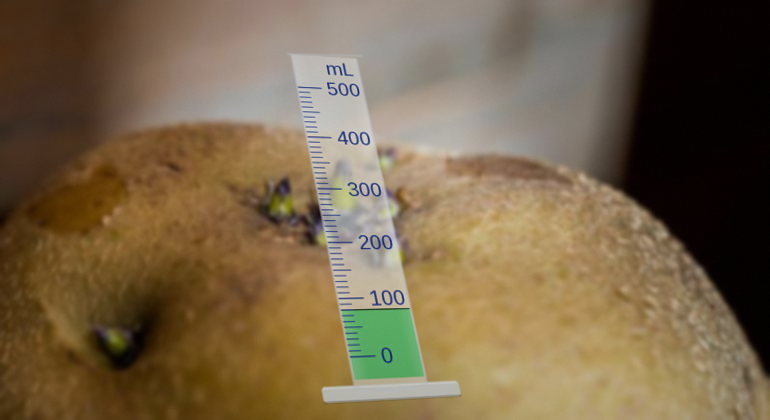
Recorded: 80 mL
